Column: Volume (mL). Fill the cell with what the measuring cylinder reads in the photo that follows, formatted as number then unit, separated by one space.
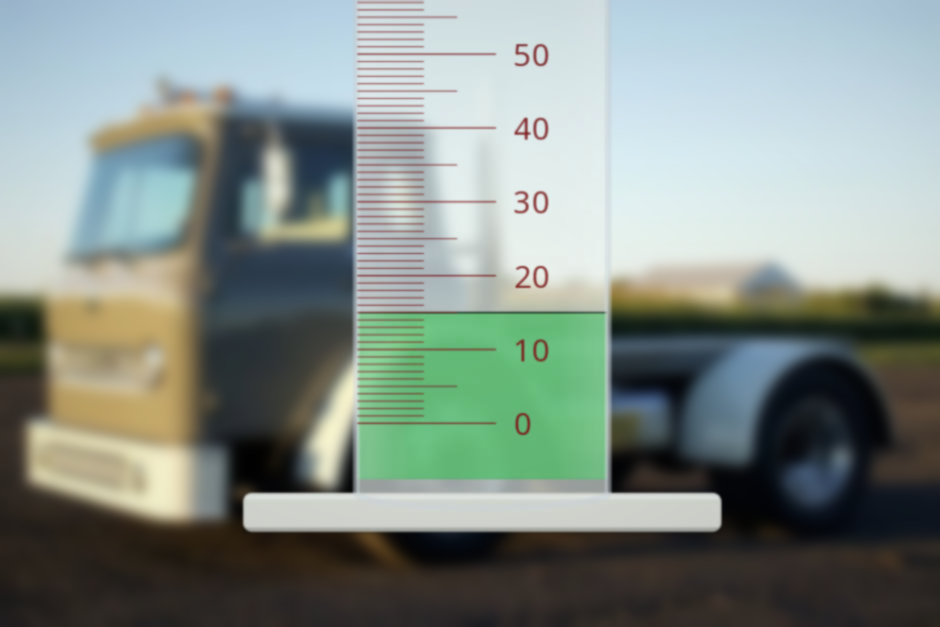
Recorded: 15 mL
